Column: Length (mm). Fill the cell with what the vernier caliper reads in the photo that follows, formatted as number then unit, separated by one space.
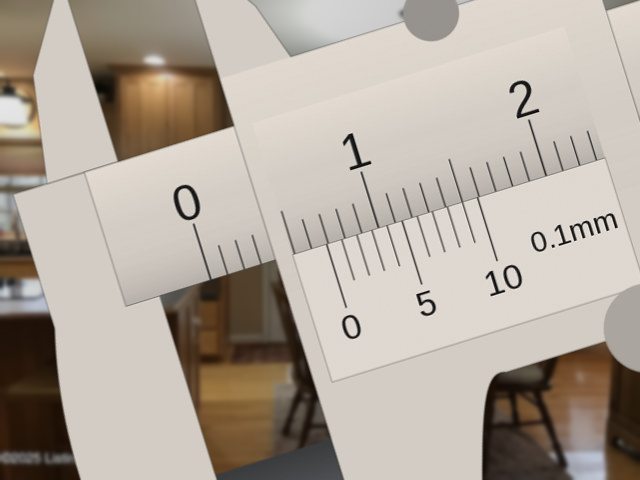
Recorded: 6.9 mm
